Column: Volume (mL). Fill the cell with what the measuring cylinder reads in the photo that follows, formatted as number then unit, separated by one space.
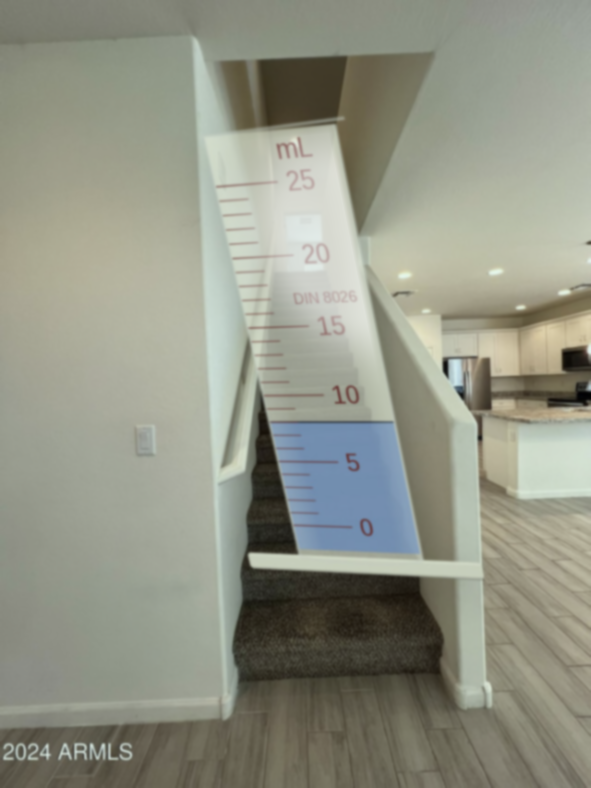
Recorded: 8 mL
